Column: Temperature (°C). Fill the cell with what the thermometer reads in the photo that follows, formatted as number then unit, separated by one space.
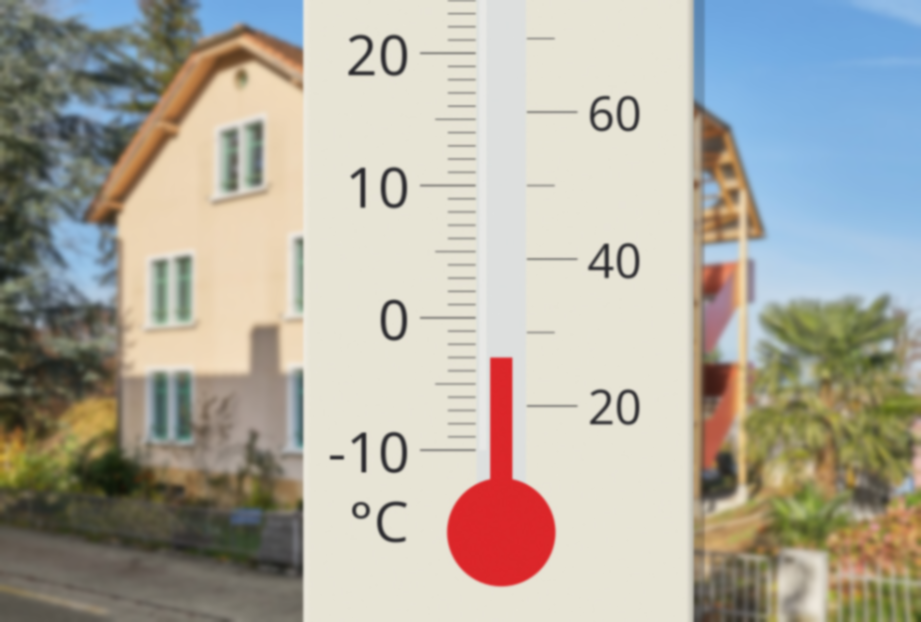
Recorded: -3 °C
